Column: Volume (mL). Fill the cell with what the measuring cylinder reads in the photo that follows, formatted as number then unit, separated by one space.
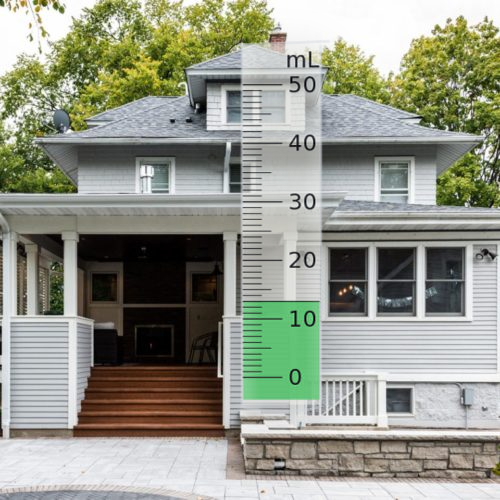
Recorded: 13 mL
